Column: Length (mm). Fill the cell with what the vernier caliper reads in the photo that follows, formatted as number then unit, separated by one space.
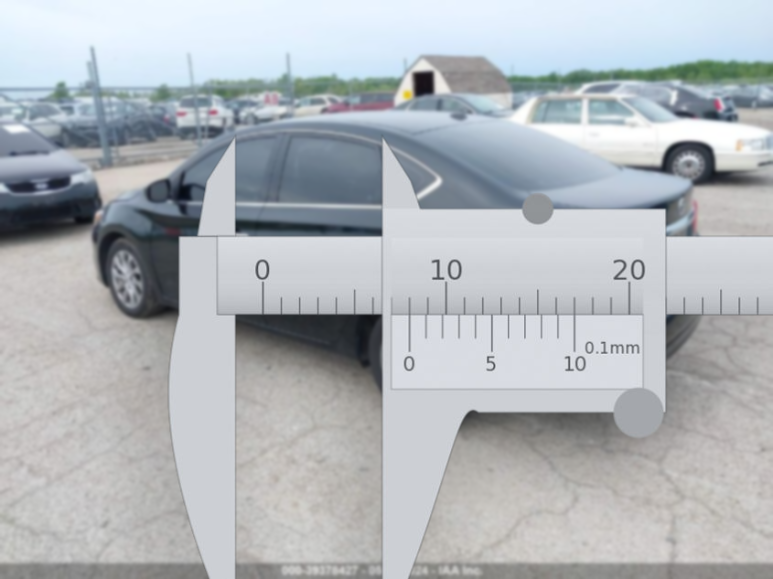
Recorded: 8.0 mm
